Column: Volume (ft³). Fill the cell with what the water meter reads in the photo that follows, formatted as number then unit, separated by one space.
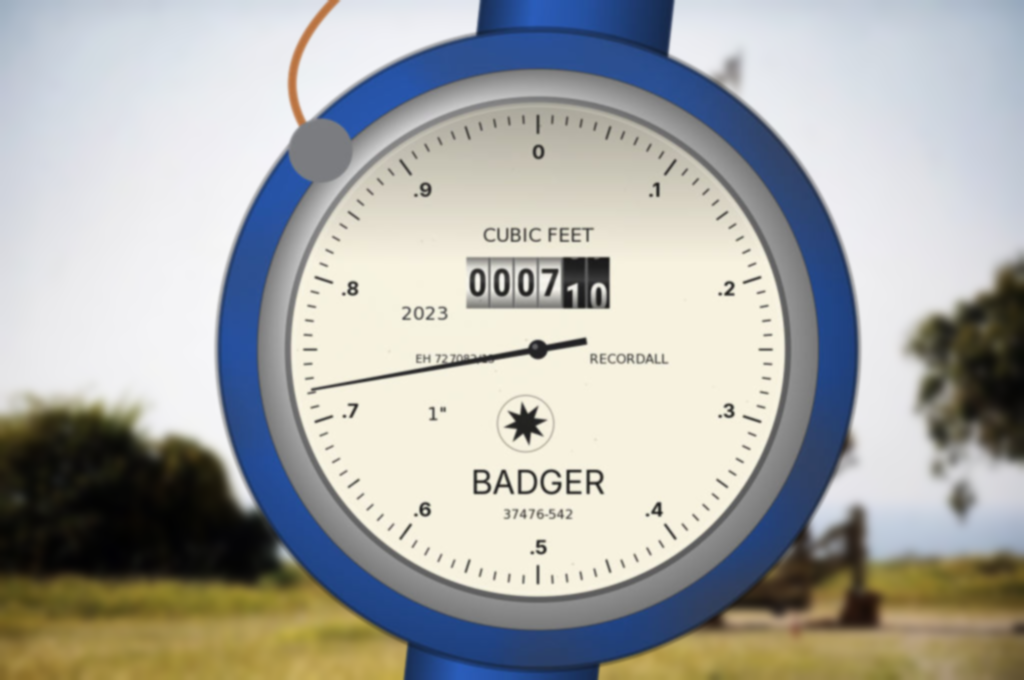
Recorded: 709.72 ft³
